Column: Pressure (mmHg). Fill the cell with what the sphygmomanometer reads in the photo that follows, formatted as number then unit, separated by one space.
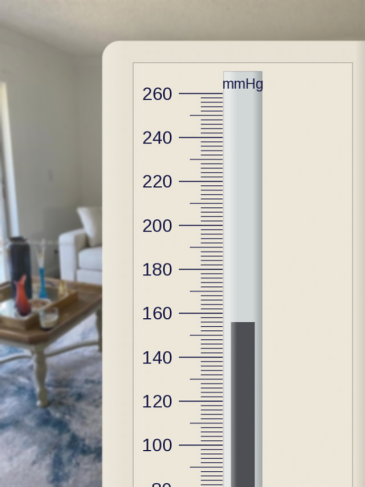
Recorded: 156 mmHg
